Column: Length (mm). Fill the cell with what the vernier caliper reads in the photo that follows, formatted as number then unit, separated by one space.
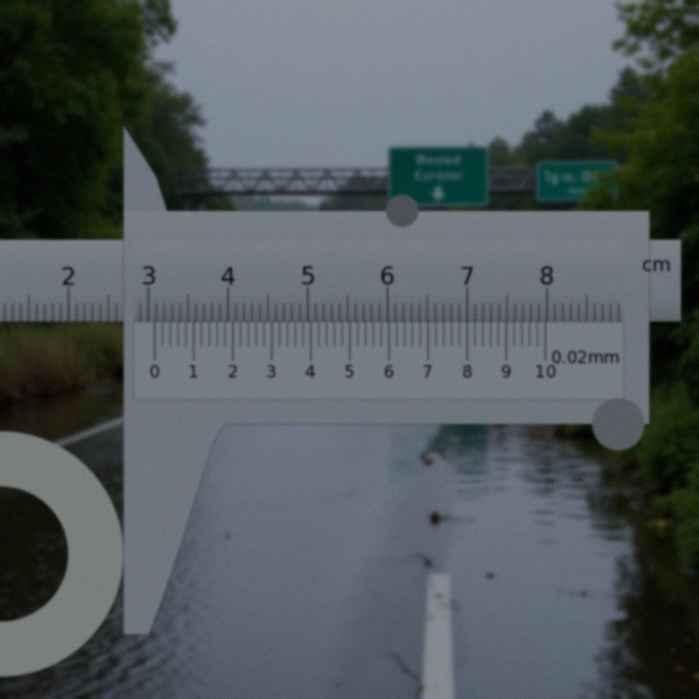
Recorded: 30.8 mm
